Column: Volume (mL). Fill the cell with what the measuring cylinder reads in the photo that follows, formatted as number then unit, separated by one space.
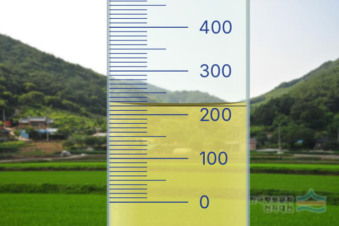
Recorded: 220 mL
